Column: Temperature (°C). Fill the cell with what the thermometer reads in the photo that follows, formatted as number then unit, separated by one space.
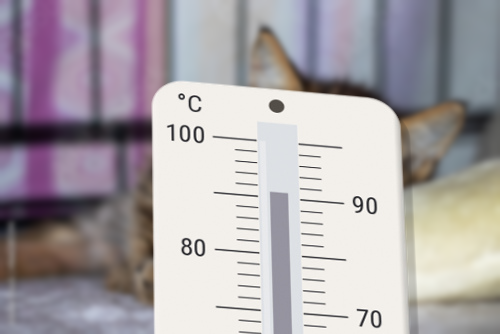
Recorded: 91 °C
